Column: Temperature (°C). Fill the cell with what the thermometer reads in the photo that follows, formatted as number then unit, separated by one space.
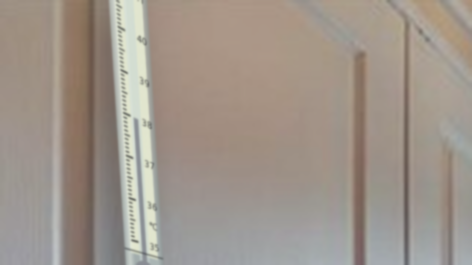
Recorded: 38 °C
